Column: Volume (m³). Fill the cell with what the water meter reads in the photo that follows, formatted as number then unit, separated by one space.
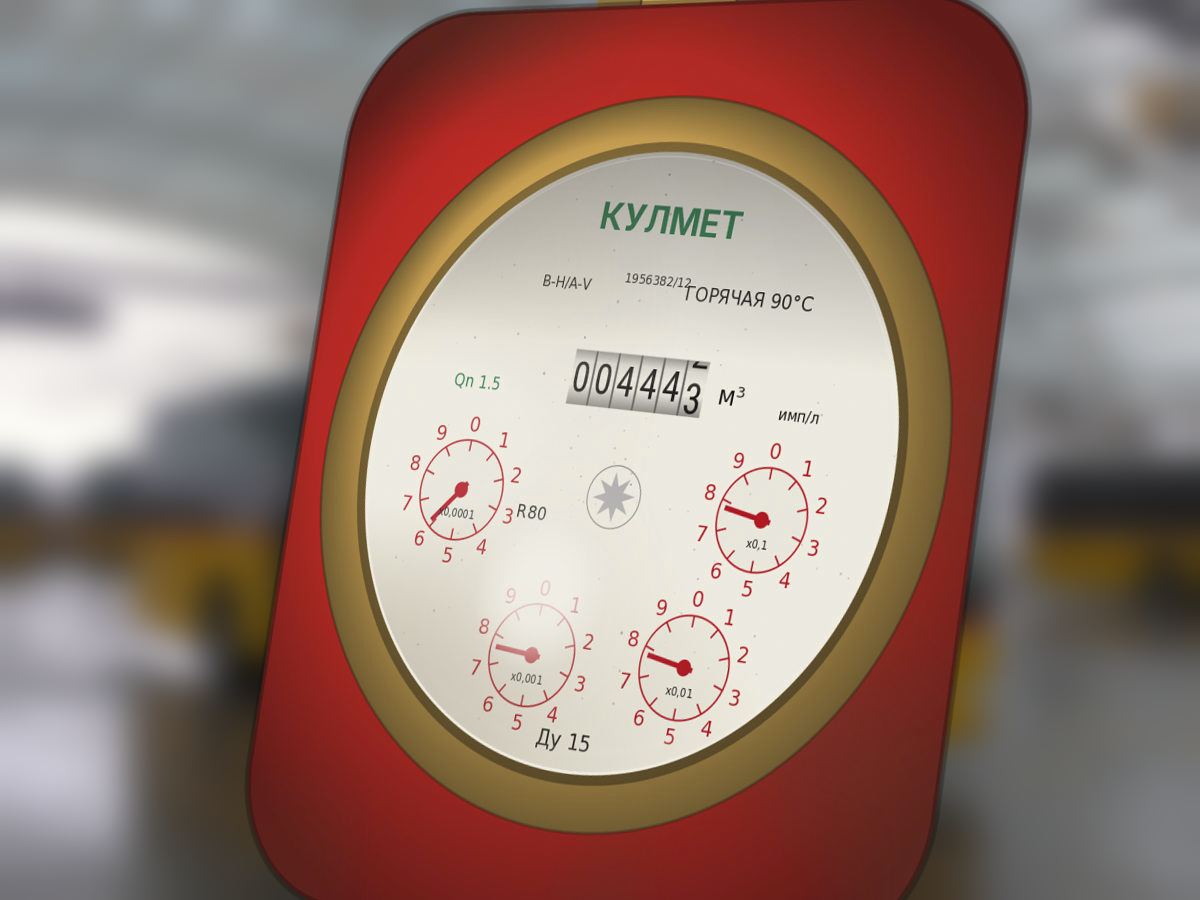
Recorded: 4442.7776 m³
